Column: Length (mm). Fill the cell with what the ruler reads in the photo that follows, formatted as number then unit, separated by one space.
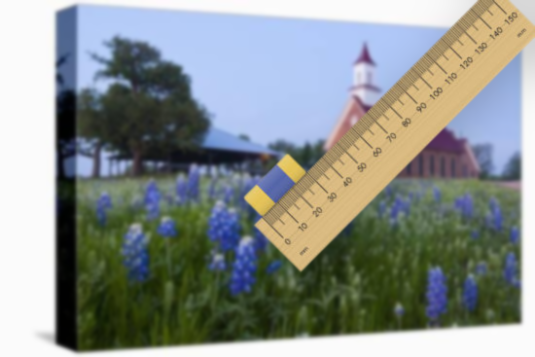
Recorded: 30 mm
